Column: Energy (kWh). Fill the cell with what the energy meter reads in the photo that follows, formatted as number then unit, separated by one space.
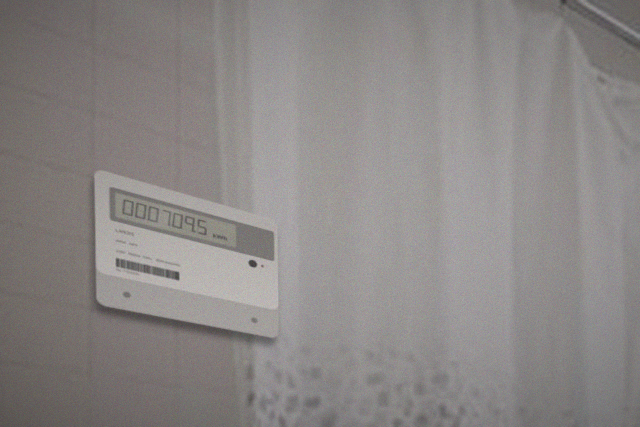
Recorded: 709.5 kWh
